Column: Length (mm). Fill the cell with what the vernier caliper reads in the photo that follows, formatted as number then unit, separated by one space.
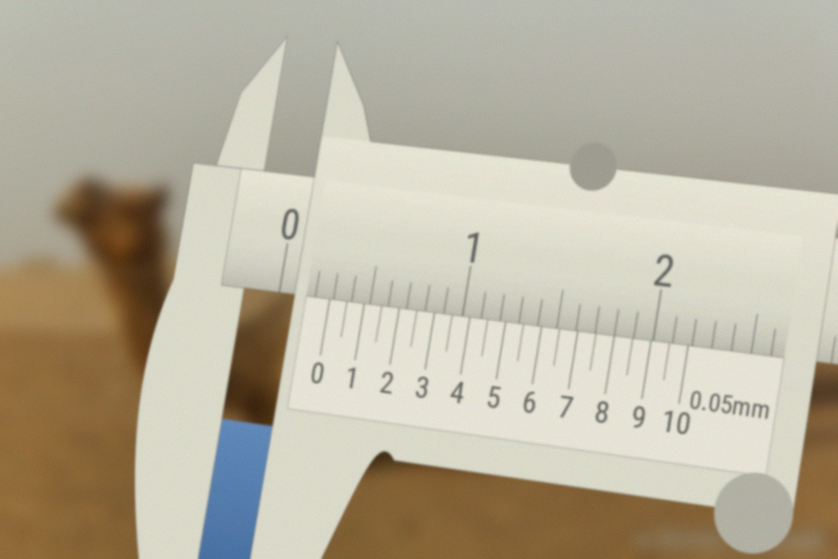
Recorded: 2.8 mm
